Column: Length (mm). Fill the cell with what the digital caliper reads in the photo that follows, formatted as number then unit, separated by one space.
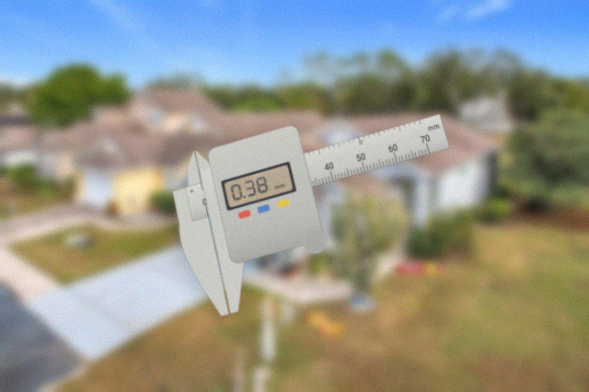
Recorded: 0.38 mm
